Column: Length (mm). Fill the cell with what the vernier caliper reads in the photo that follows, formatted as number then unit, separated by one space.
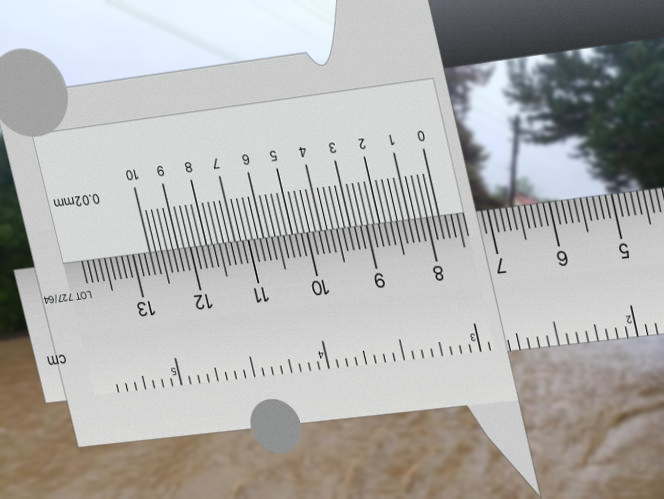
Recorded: 78.0 mm
